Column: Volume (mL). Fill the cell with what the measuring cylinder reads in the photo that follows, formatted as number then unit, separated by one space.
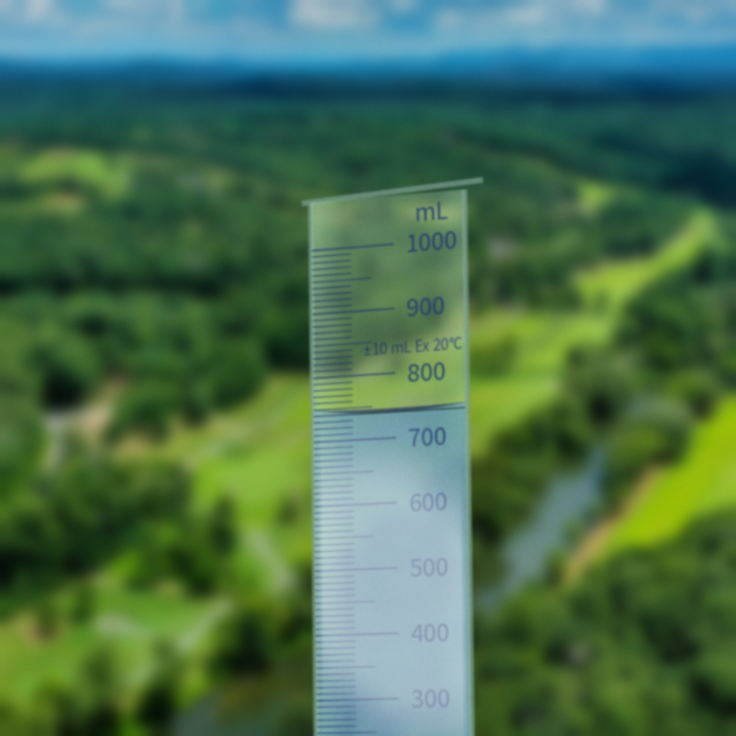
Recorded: 740 mL
